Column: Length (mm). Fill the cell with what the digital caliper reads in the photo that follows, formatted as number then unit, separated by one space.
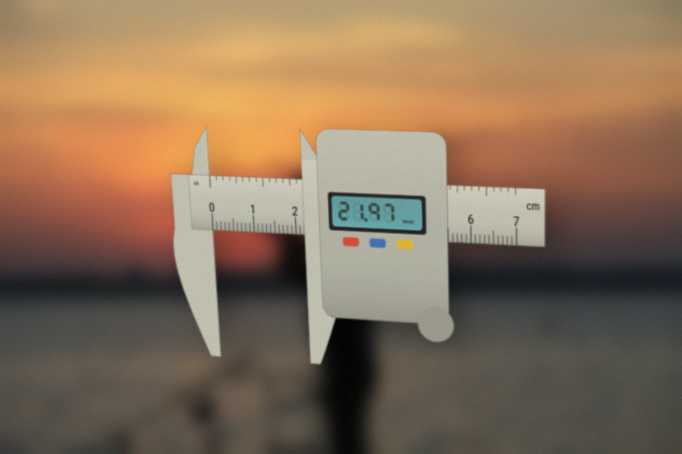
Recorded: 21.97 mm
